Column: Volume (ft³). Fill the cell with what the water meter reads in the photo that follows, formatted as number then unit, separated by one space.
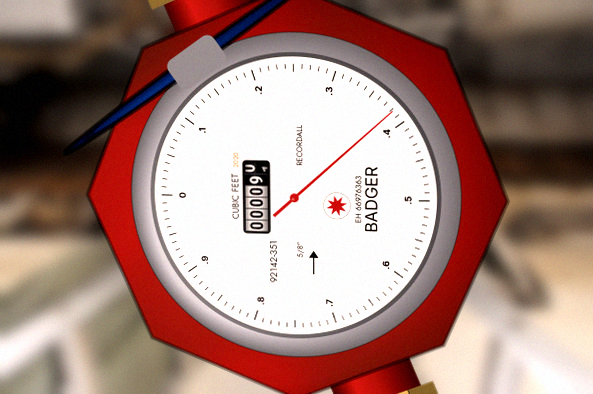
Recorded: 90.38 ft³
